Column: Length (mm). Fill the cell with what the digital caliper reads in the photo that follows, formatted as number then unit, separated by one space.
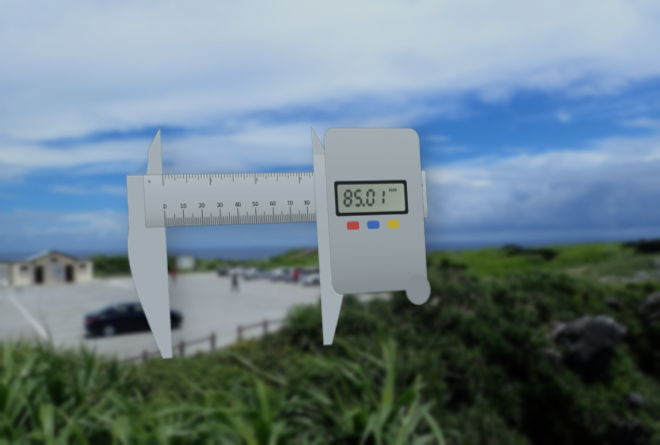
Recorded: 85.01 mm
